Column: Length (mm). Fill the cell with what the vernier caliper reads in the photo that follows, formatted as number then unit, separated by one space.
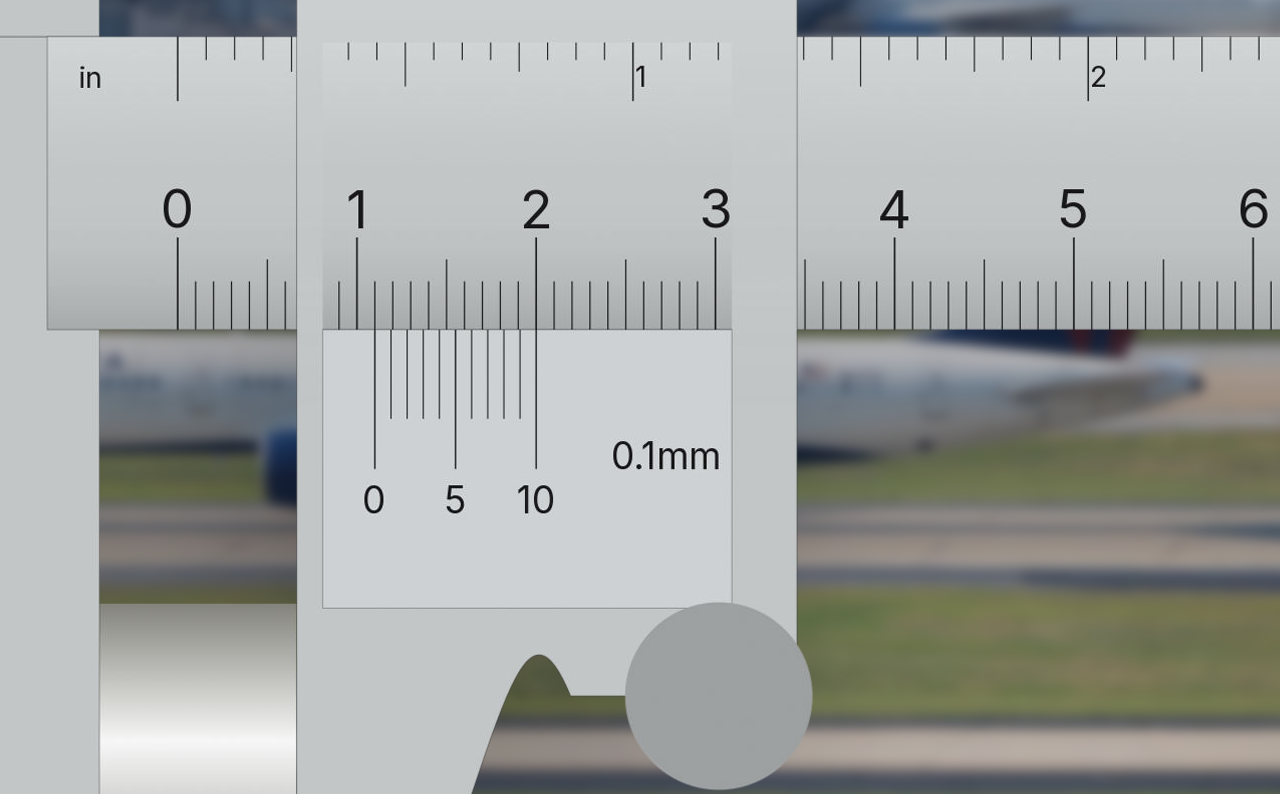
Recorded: 11.0 mm
